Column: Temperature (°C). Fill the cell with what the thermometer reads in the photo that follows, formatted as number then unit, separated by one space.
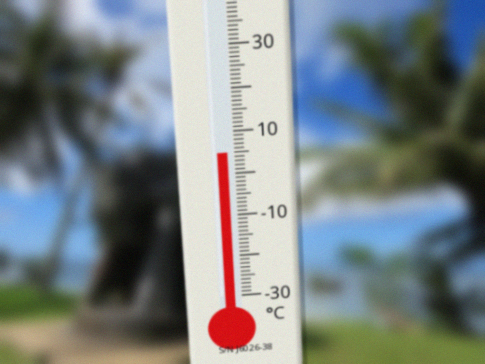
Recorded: 5 °C
